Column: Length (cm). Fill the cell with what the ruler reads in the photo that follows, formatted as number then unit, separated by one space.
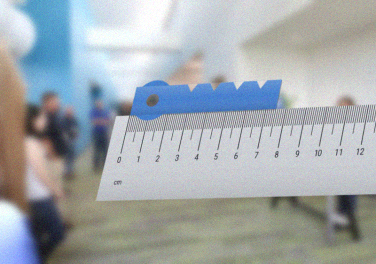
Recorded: 7.5 cm
